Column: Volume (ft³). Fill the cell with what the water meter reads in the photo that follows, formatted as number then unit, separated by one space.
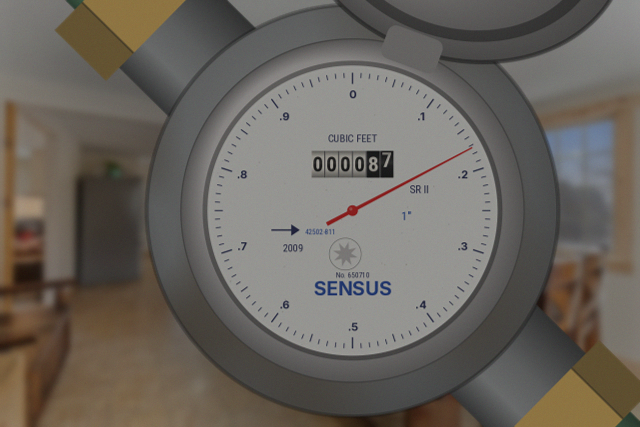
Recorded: 87.17 ft³
